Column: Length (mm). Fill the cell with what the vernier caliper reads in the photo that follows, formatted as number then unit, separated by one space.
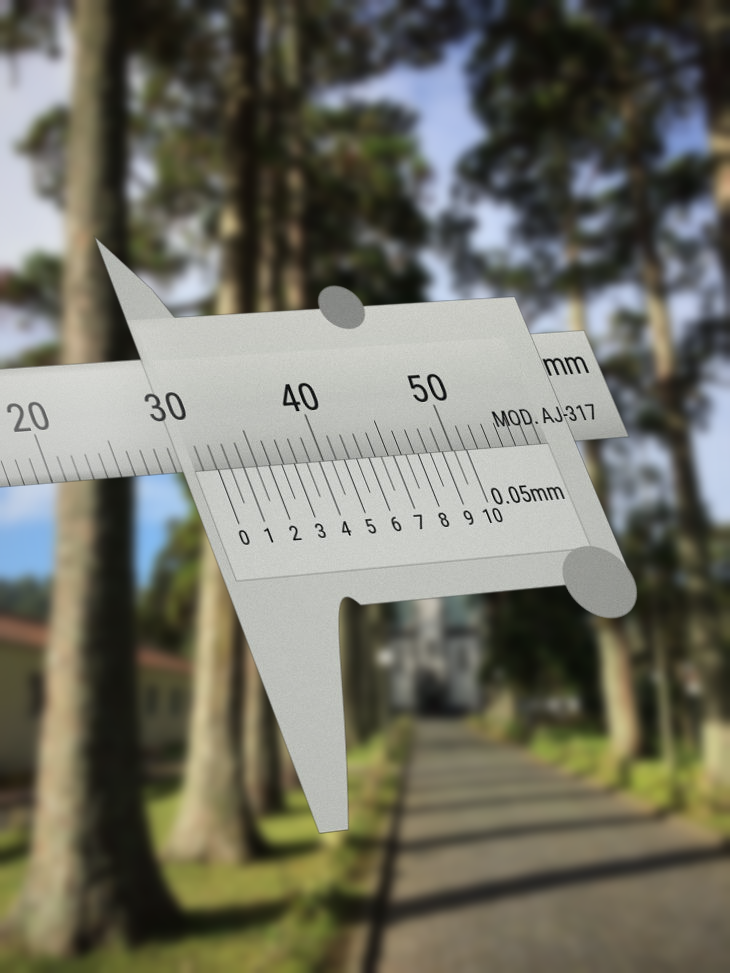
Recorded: 32.1 mm
